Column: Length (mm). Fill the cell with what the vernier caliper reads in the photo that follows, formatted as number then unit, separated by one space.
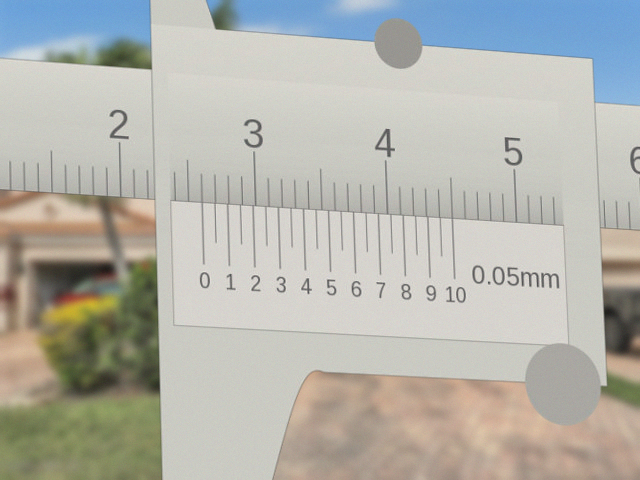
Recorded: 26.0 mm
